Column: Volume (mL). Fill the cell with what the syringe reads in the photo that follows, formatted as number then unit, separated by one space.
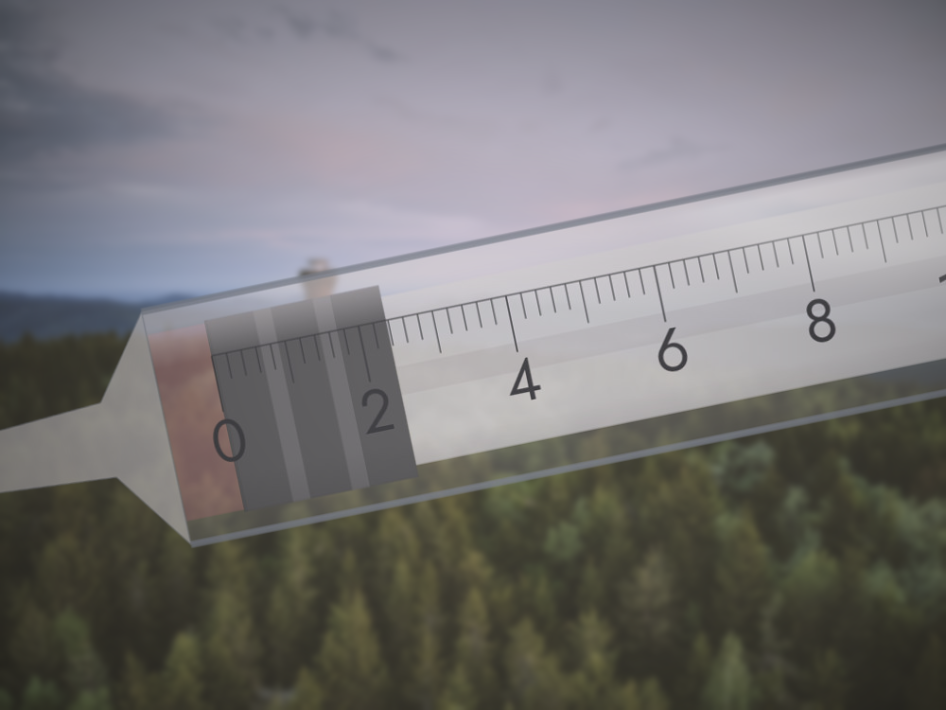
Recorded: 0 mL
